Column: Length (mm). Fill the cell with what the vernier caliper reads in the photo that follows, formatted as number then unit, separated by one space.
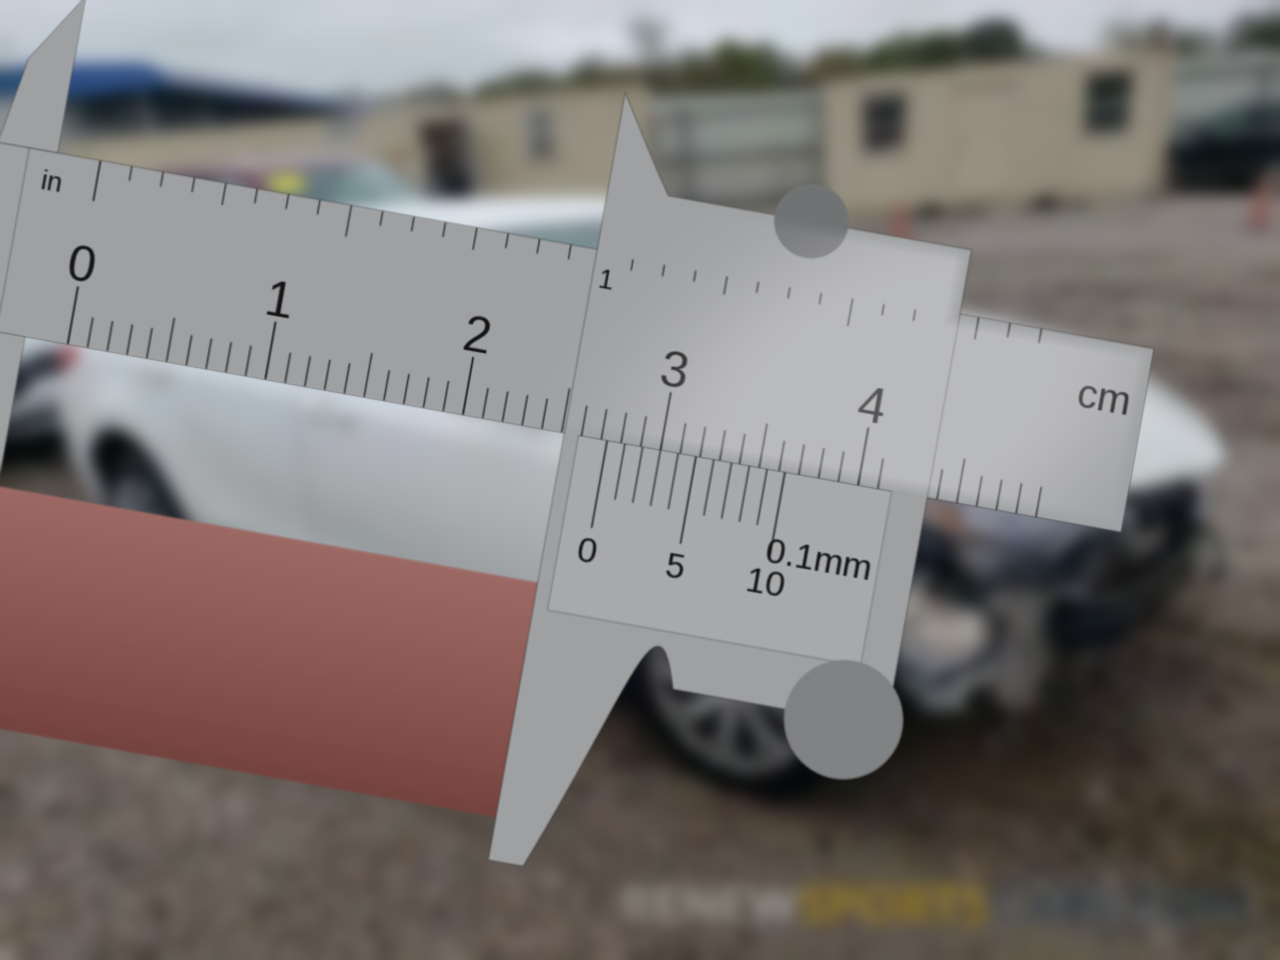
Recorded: 27.3 mm
